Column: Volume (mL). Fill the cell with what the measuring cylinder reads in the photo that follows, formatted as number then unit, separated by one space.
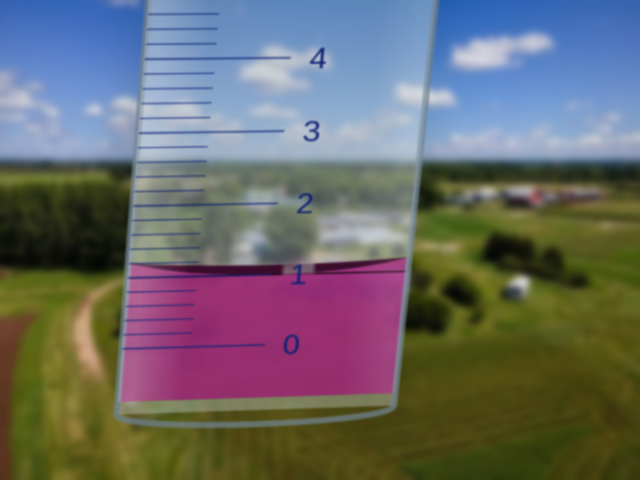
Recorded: 1 mL
